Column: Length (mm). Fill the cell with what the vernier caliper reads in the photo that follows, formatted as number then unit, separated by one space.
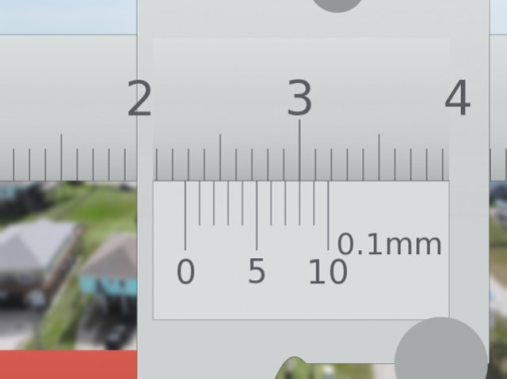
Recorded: 22.8 mm
